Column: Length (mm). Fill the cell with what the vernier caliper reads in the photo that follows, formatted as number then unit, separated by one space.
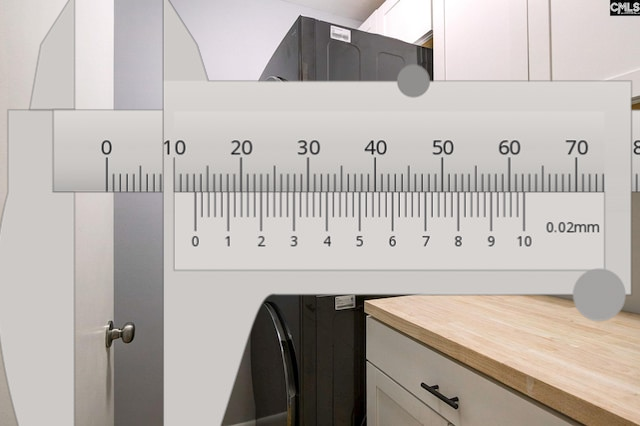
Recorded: 13.2 mm
